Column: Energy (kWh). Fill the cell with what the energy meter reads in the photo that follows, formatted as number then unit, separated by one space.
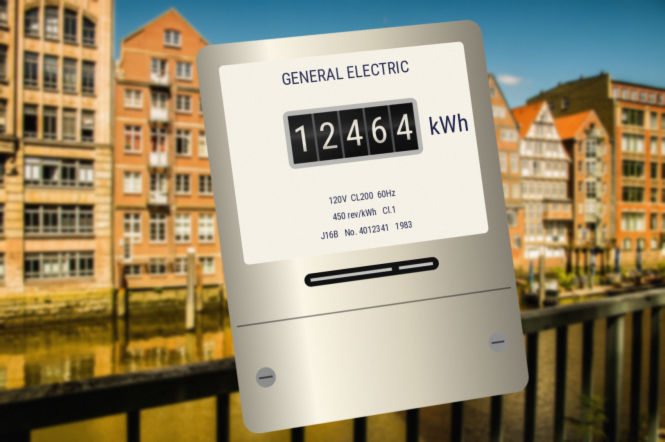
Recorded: 12464 kWh
